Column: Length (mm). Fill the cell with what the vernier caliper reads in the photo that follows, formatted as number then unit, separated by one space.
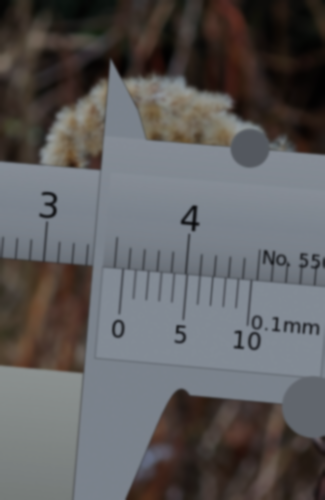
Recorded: 35.6 mm
